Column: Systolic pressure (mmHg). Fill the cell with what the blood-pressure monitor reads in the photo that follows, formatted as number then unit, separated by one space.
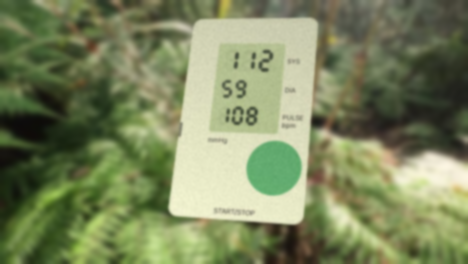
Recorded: 112 mmHg
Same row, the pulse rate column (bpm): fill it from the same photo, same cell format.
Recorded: 108 bpm
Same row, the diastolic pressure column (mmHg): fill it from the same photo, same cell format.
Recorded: 59 mmHg
